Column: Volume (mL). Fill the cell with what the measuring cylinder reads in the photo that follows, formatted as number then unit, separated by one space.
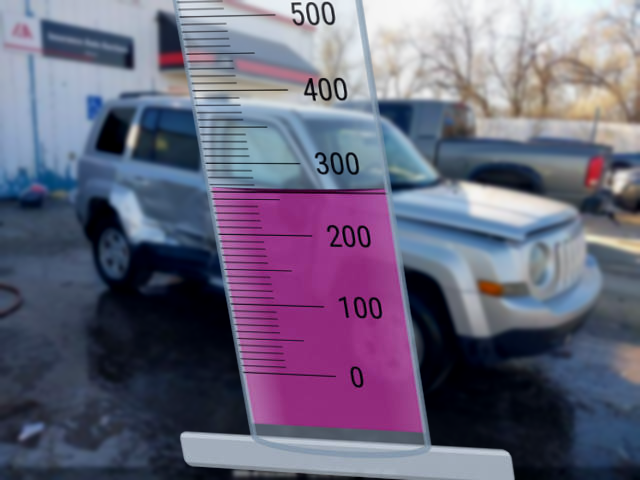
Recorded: 260 mL
